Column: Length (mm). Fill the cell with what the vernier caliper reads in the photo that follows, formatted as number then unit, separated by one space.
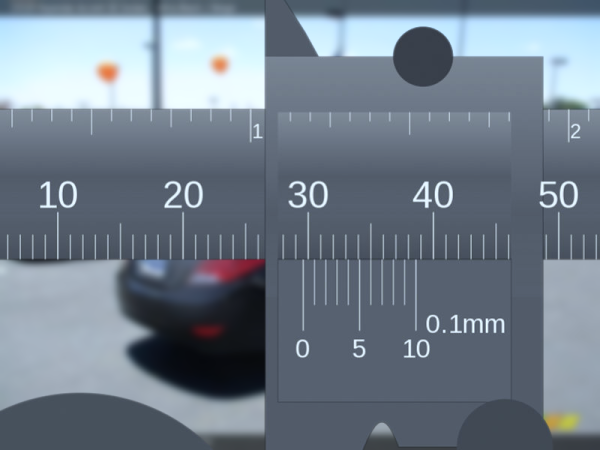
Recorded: 29.6 mm
